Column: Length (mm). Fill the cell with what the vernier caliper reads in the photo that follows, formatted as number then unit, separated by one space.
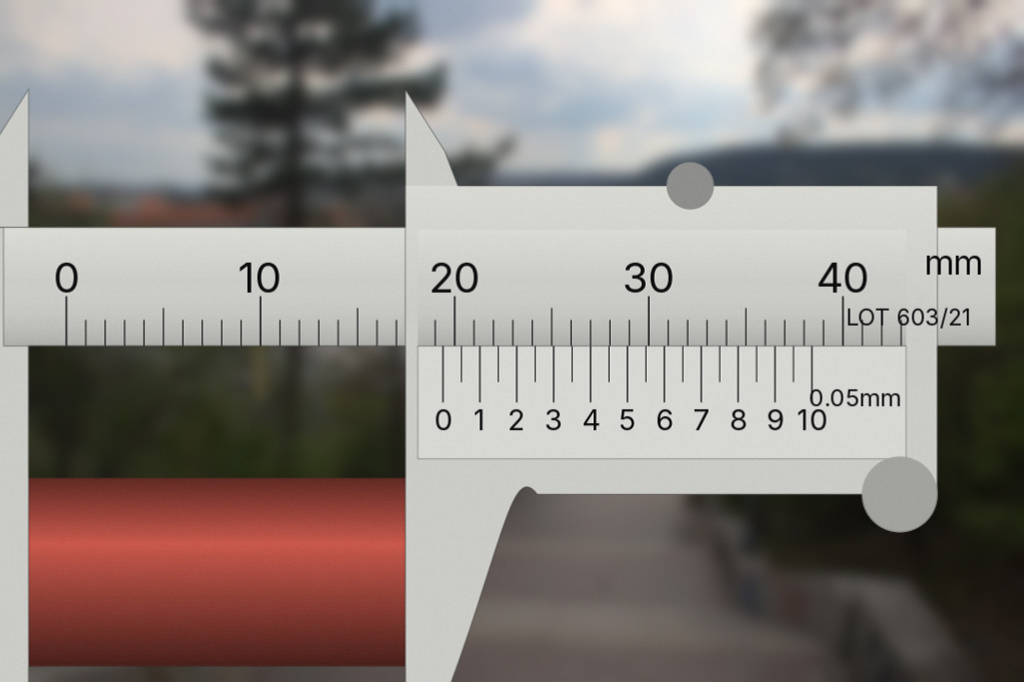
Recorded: 19.4 mm
